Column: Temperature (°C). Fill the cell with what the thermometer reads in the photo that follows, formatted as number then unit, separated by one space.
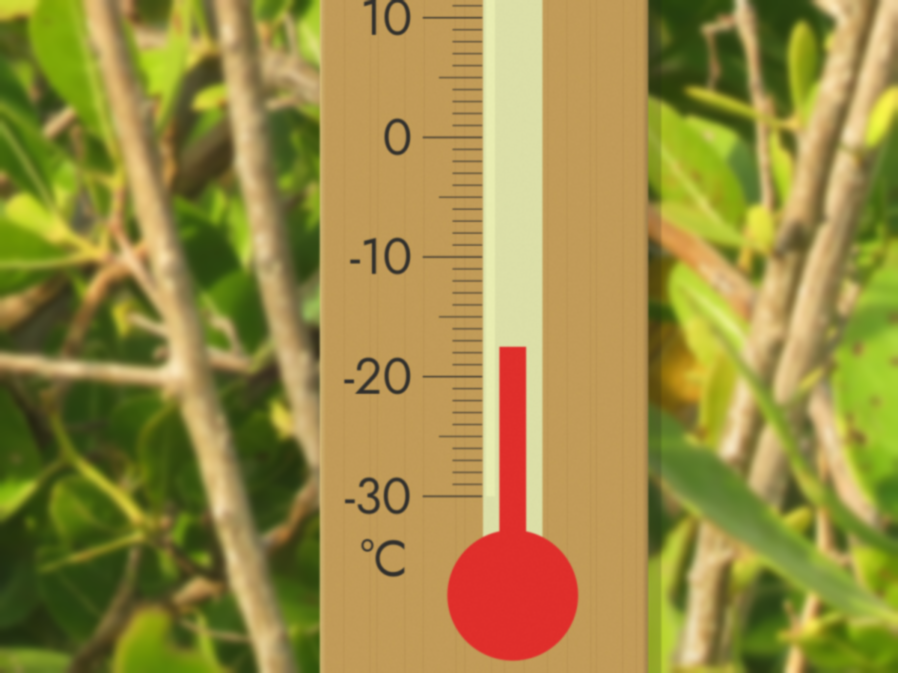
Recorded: -17.5 °C
